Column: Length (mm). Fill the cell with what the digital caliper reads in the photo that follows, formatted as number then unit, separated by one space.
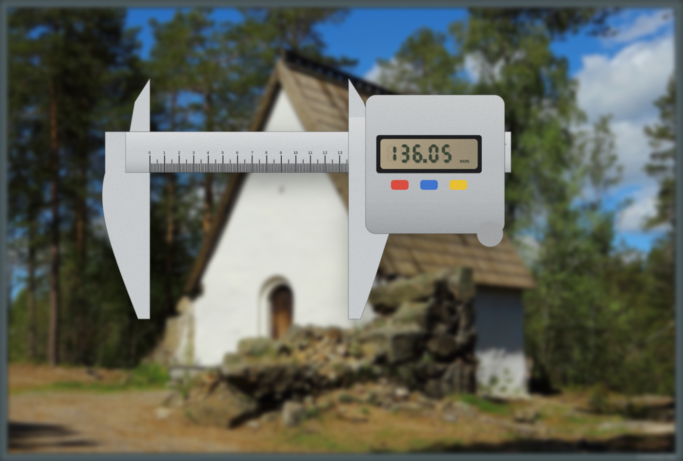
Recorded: 136.05 mm
